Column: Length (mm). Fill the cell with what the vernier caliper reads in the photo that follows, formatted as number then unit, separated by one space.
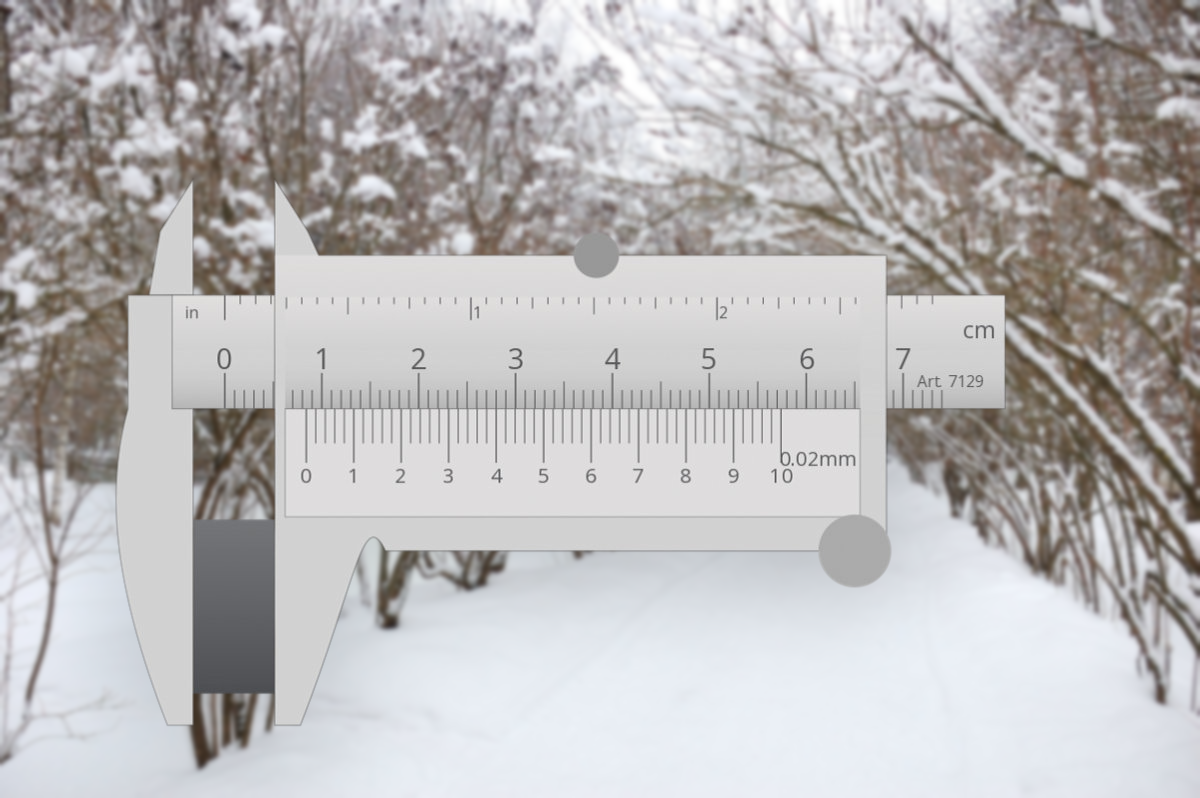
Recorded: 8.4 mm
